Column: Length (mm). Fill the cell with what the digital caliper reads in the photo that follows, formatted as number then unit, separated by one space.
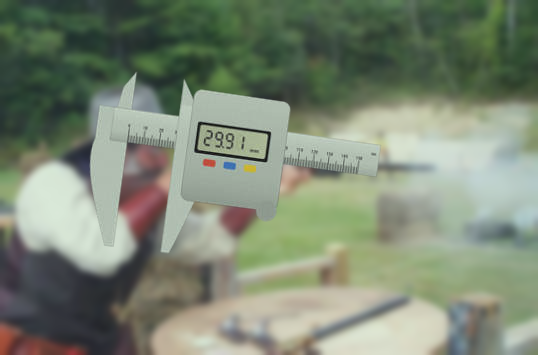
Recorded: 29.91 mm
